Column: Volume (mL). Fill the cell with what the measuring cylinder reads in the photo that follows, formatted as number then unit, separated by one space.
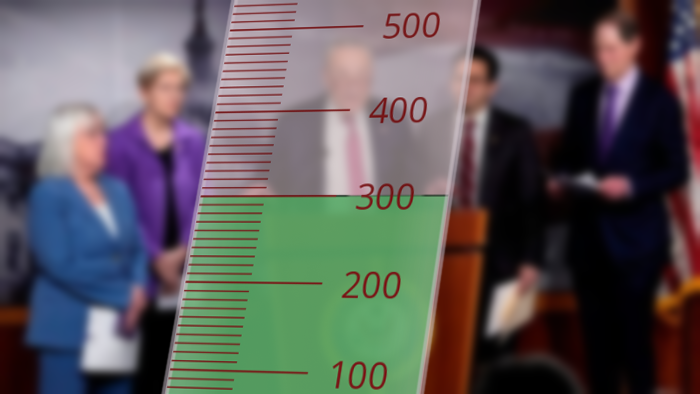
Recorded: 300 mL
